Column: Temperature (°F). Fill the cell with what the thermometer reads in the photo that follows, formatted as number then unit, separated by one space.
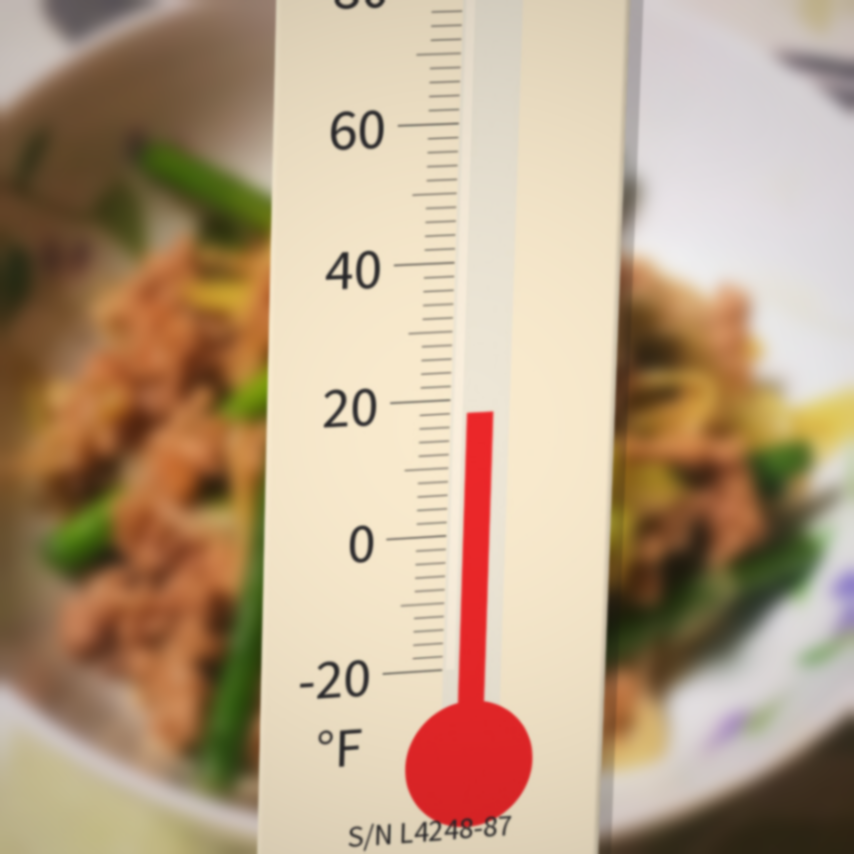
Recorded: 18 °F
